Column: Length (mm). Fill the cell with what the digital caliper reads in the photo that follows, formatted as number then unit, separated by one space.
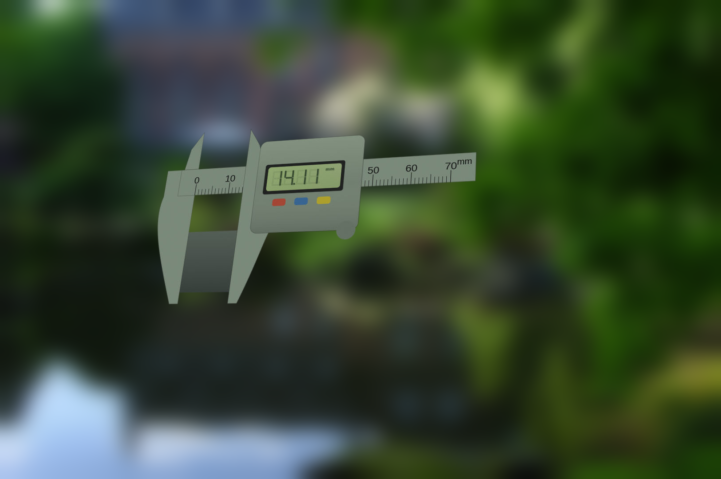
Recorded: 14.11 mm
